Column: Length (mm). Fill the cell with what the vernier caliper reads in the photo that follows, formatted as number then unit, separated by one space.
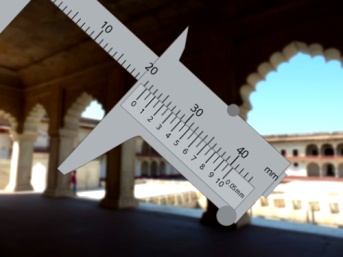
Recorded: 21.6 mm
